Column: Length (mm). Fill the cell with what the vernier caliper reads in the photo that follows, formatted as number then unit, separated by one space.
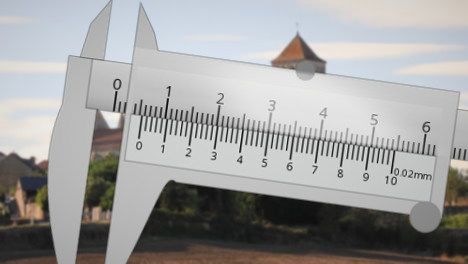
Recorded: 5.5 mm
